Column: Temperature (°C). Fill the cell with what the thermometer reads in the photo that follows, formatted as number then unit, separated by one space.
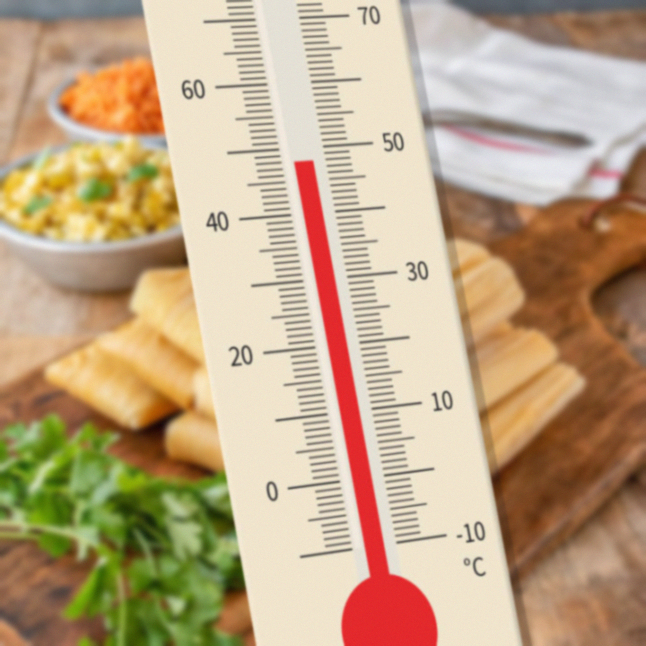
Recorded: 48 °C
